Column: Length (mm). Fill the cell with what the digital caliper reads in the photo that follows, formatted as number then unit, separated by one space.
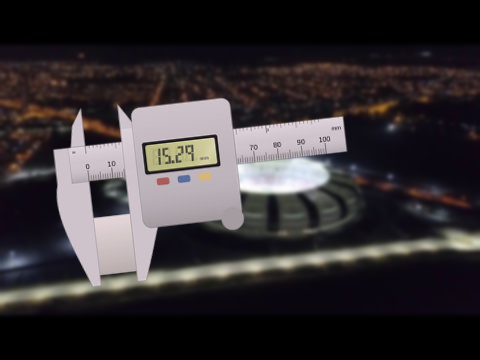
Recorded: 15.29 mm
